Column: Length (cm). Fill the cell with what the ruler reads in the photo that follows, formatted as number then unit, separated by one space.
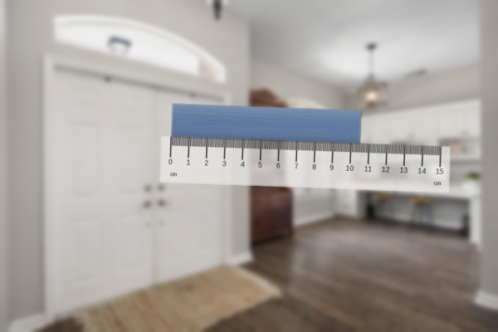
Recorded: 10.5 cm
